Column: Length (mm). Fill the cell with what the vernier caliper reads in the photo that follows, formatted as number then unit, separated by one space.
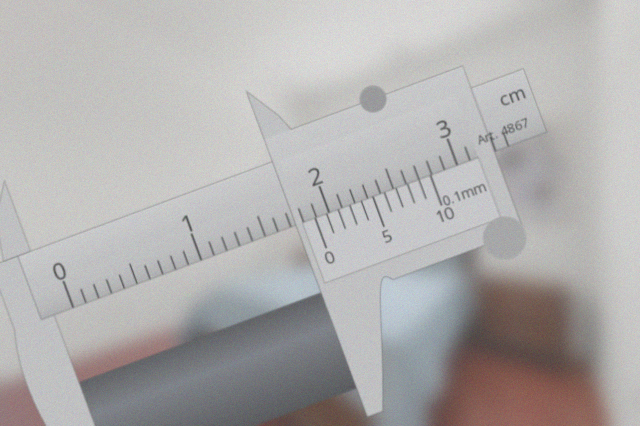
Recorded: 18.9 mm
